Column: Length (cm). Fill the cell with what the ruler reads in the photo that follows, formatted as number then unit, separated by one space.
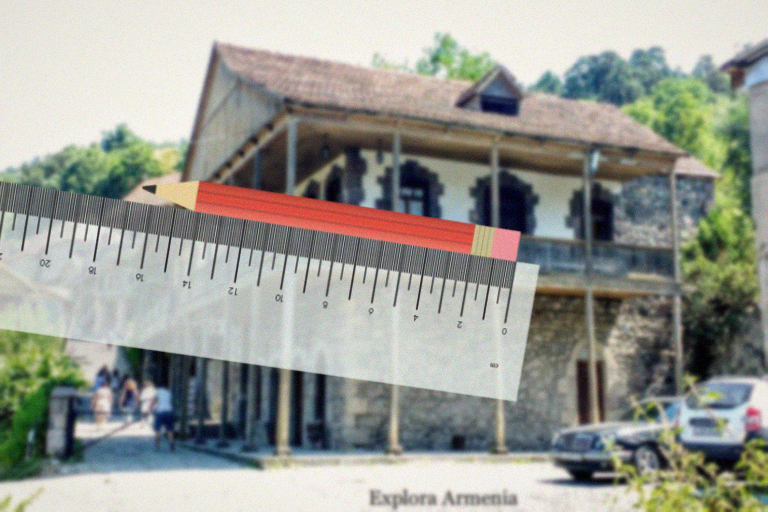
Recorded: 16.5 cm
